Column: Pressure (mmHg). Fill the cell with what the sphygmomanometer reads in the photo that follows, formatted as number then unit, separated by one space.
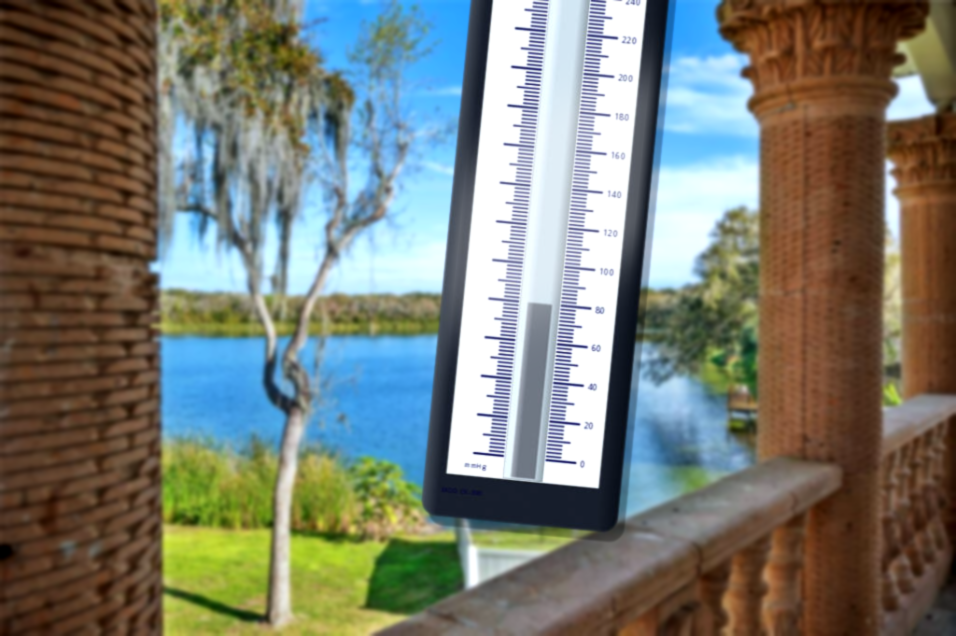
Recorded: 80 mmHg
